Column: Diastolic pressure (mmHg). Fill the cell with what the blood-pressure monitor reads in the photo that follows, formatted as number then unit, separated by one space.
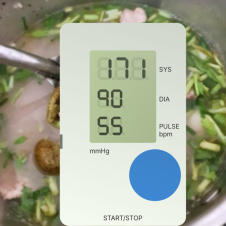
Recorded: 90 mmHg
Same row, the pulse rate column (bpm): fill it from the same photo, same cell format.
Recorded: 55 bpm
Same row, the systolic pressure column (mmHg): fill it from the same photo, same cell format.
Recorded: 171 mmHg
